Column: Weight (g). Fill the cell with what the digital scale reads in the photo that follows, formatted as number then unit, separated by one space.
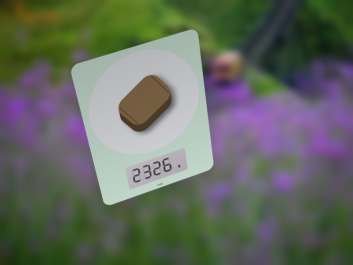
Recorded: 2326 g
